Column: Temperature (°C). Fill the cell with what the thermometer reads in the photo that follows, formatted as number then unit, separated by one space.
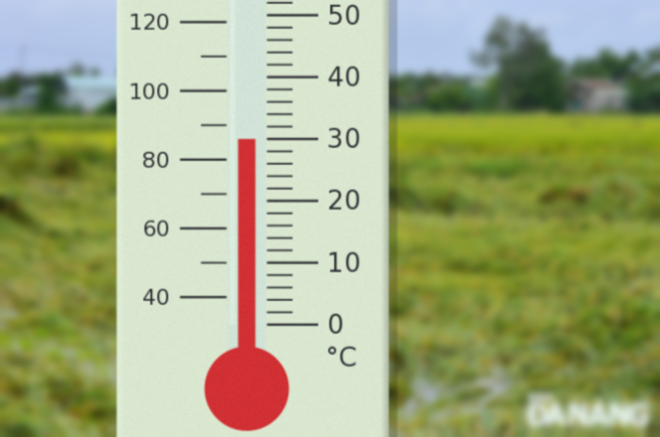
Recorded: 30 °C
